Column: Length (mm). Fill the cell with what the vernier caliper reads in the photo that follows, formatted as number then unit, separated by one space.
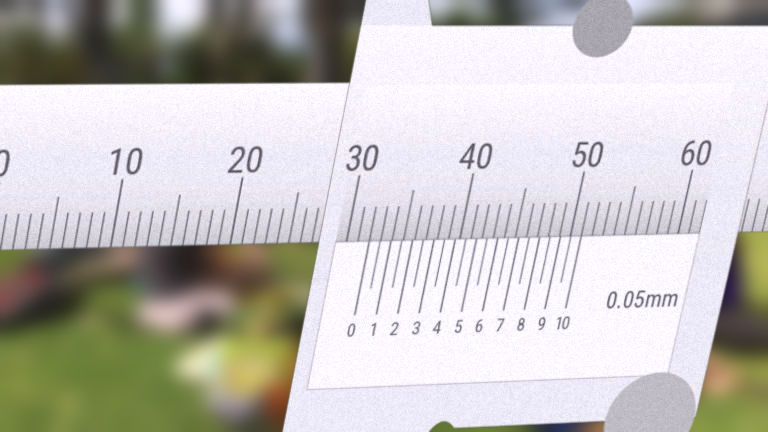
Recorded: 32.0 mm
